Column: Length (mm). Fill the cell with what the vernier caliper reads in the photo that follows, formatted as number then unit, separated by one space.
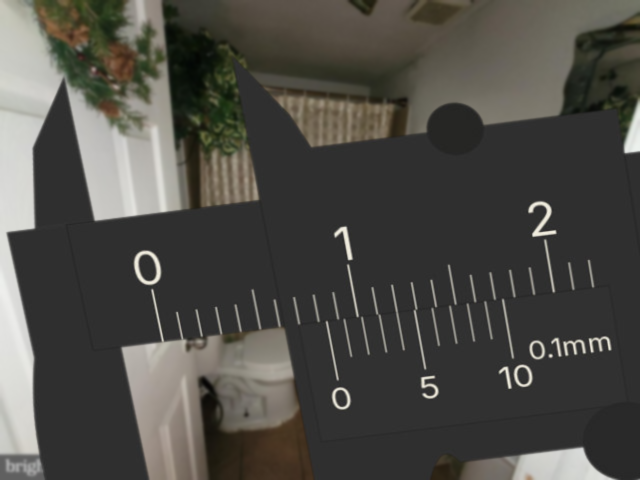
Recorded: 8.4 mm
